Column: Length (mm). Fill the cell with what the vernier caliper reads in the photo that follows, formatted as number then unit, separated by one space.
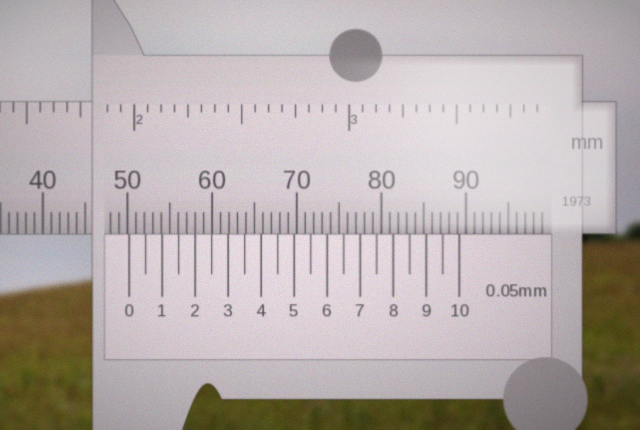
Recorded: 50.2 mm
